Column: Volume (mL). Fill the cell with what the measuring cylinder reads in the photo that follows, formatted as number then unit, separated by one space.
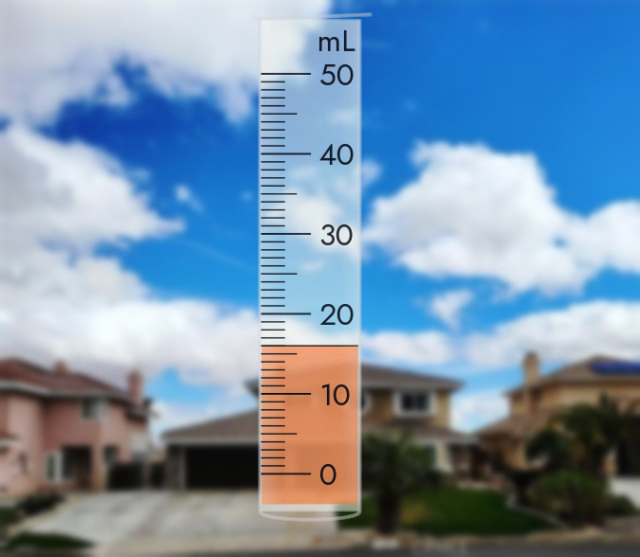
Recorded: 16 mL
